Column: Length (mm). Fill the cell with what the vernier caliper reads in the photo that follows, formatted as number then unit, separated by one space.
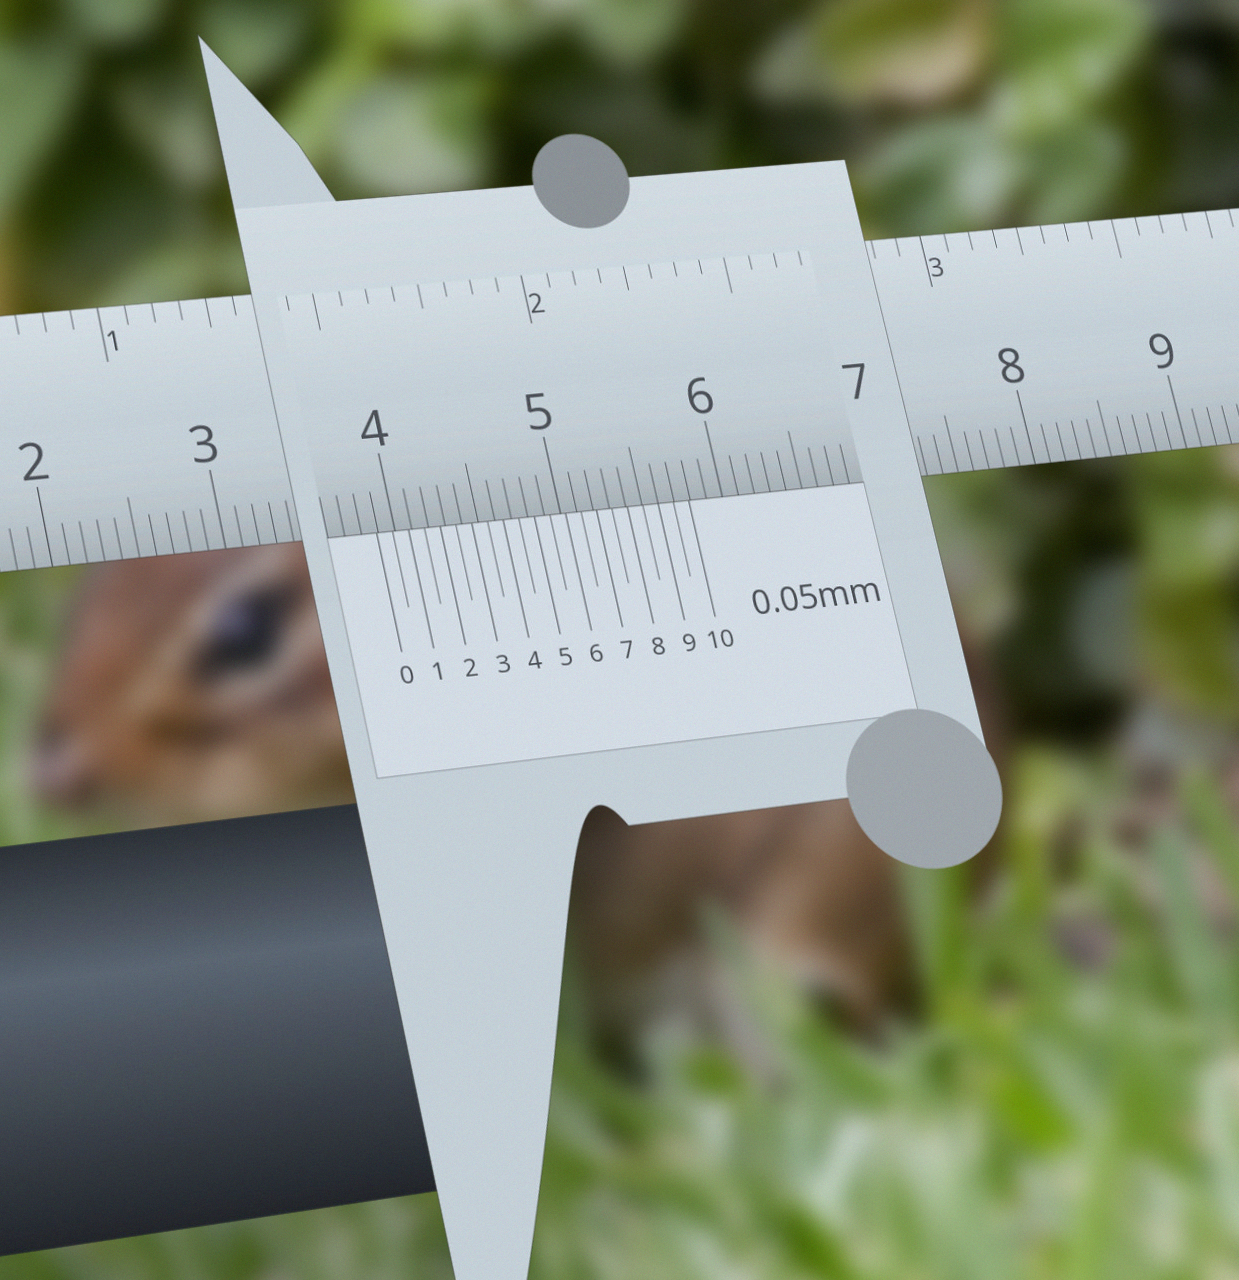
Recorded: 38.9 mm
